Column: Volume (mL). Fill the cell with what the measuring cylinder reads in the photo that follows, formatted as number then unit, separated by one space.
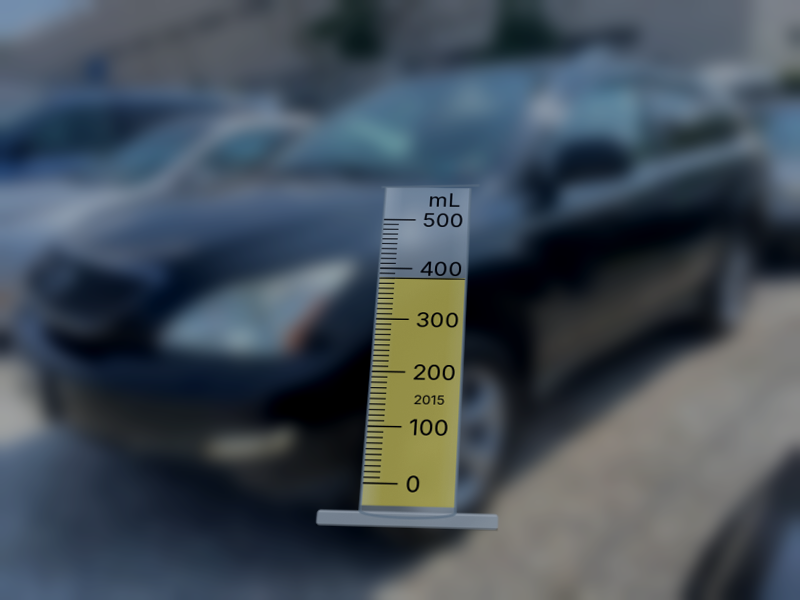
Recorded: 380 mL
